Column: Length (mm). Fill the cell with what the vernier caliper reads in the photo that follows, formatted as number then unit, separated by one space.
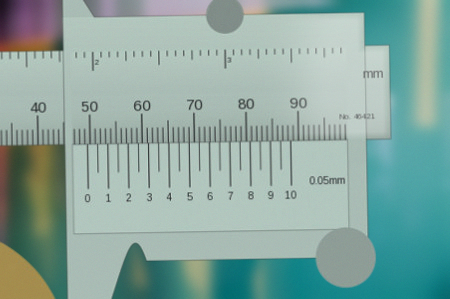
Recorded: 49.5 mm
